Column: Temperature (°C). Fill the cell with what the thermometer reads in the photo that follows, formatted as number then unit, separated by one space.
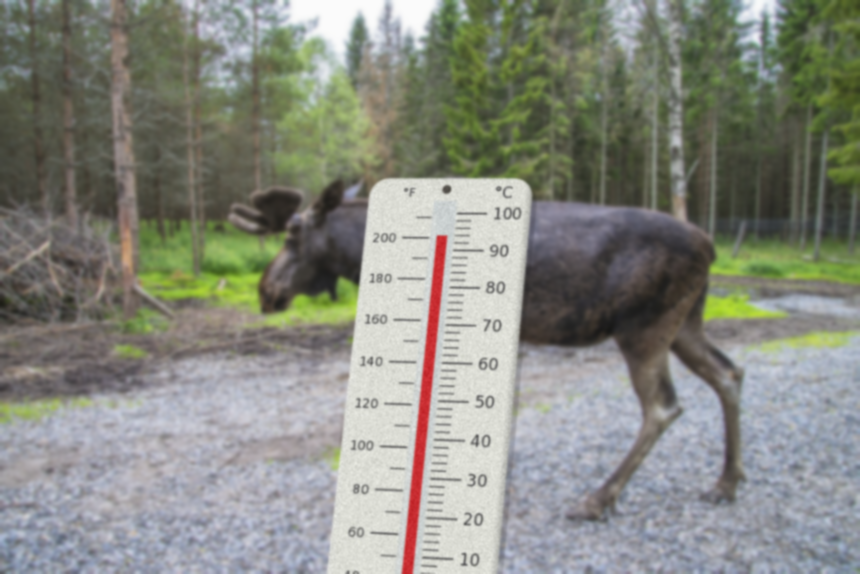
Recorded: 94 °C
